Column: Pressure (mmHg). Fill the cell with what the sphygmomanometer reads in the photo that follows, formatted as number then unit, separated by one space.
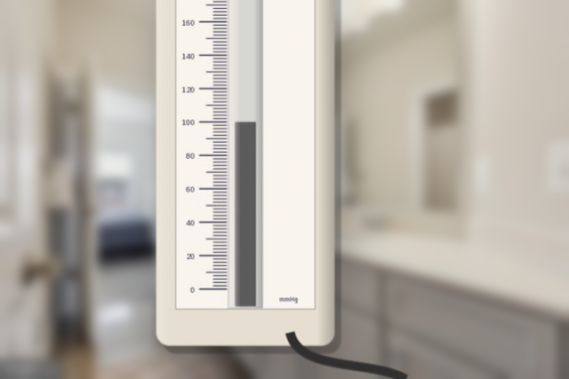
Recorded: 100 mmHg
